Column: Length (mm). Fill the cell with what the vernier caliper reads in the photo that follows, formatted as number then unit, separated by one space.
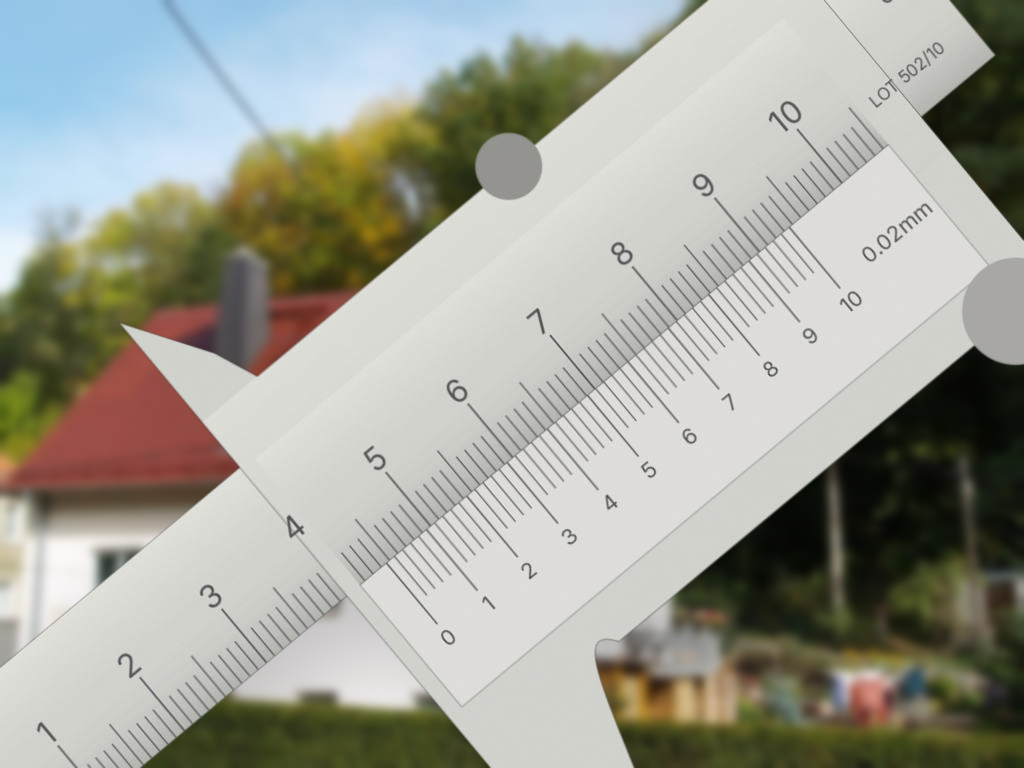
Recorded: 44.6 mm
